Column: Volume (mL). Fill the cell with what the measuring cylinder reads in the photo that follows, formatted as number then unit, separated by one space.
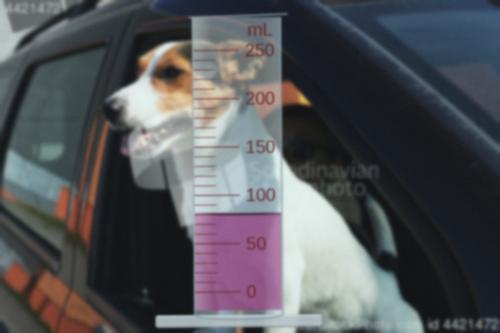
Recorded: 80 mL
